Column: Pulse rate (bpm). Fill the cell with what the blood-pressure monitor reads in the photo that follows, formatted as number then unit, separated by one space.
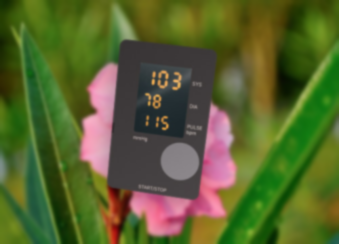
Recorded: 115 bpm
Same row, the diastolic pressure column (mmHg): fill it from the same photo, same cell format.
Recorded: 78 mmHg
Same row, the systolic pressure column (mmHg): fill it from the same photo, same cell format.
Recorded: 103 mmHg
